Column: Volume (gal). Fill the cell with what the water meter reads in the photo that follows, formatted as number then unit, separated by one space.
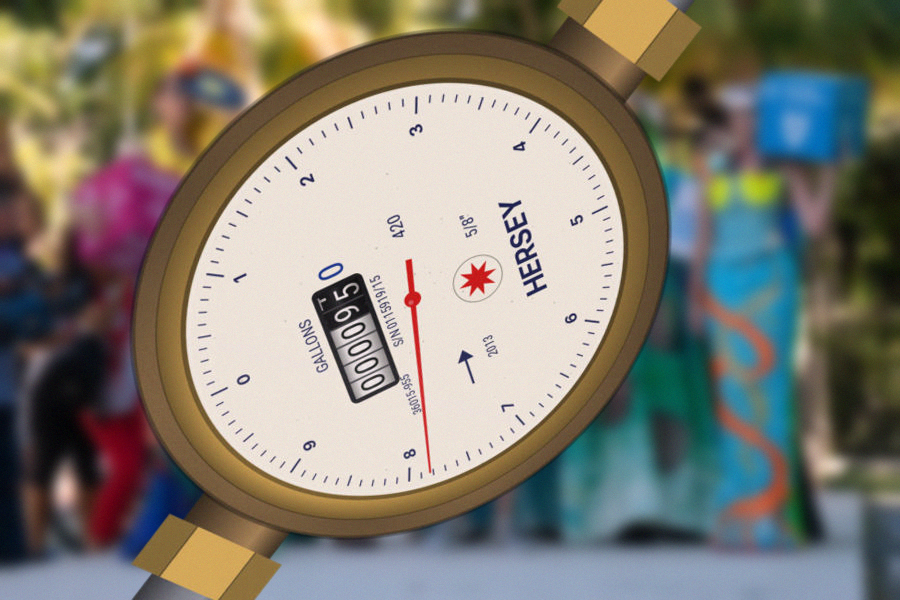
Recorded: 947.8 gal
